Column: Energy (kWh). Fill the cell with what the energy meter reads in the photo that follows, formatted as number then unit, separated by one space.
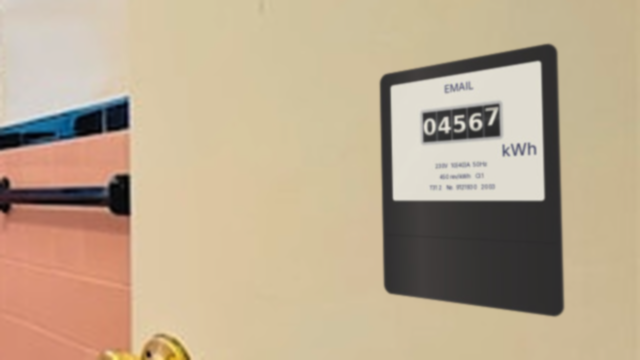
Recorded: 4567 kWh
